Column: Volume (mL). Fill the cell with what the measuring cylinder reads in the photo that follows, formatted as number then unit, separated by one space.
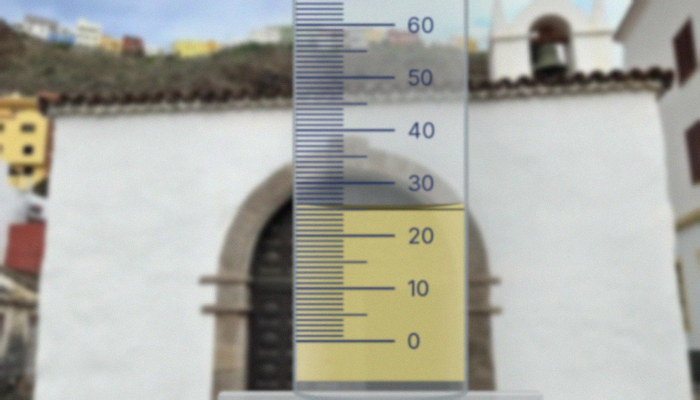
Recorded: 25 mL
